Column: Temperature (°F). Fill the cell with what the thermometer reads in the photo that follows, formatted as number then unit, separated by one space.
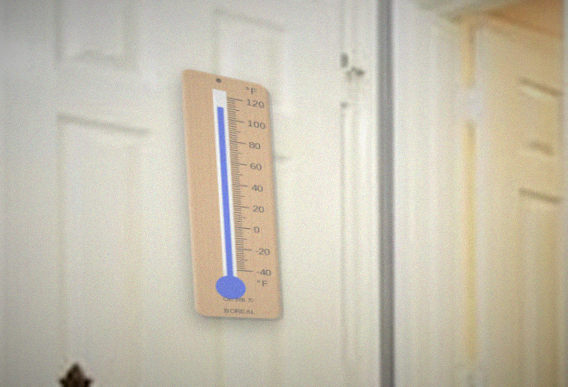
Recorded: 110 °F
